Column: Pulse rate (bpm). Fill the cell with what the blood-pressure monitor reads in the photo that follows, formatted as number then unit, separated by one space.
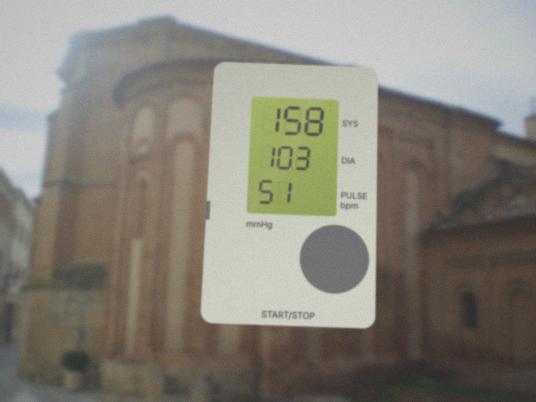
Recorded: 51 bpm
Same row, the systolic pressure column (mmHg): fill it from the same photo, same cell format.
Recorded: 158 mmHg
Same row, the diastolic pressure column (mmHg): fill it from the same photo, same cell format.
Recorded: 103 mmHg
